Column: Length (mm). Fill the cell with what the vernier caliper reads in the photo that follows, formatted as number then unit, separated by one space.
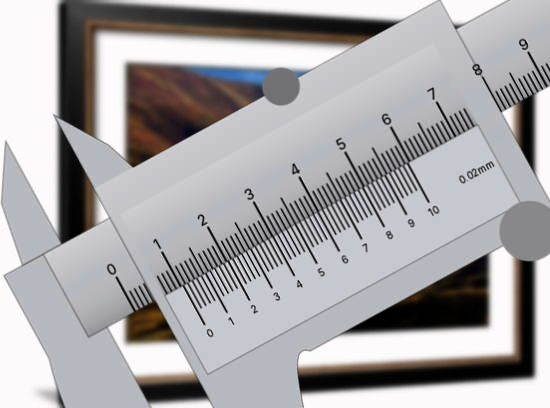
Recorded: 10.5 mm
